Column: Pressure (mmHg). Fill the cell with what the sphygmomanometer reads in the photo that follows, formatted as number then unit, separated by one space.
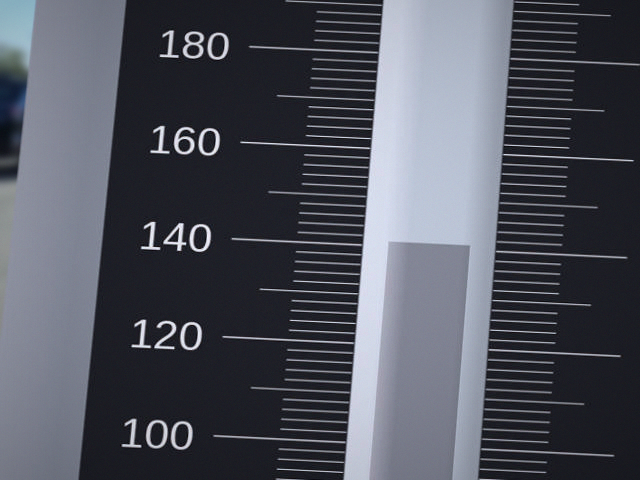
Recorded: 141 mmHg
